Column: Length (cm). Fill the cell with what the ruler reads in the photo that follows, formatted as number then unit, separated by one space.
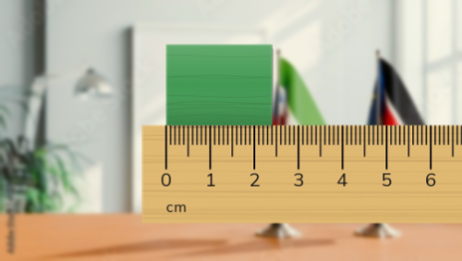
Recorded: 2.4 cm
